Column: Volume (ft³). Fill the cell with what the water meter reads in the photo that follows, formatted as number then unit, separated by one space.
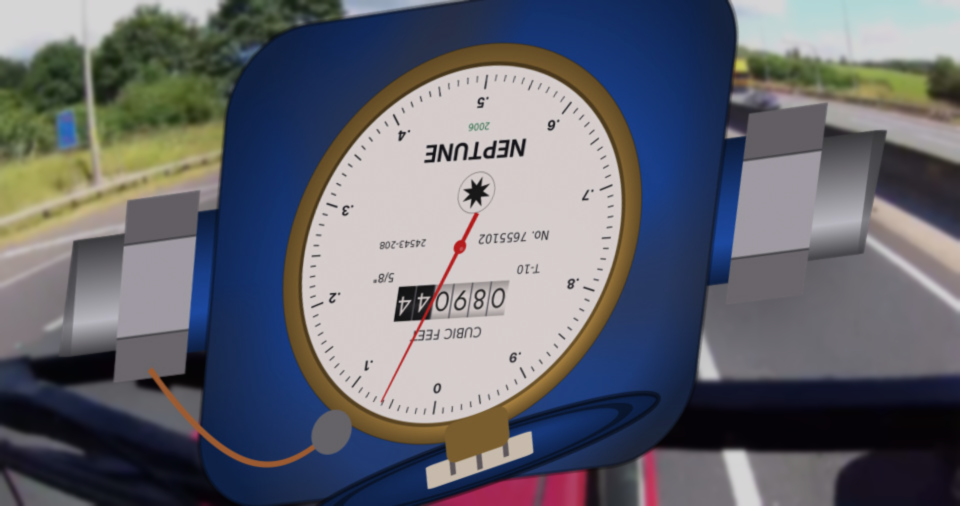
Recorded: 89044.06 ft³
